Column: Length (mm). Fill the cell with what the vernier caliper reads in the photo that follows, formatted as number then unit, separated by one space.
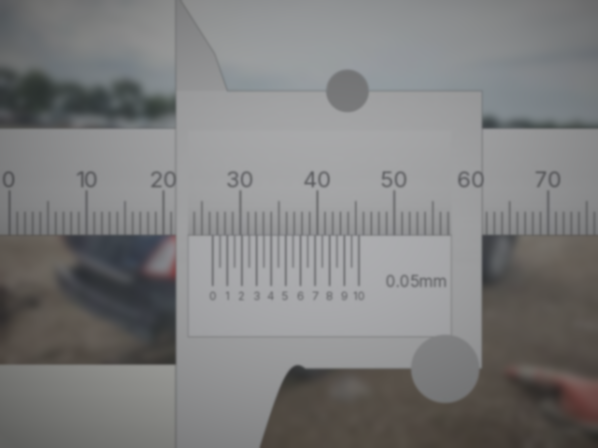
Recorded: 26.4 mm
